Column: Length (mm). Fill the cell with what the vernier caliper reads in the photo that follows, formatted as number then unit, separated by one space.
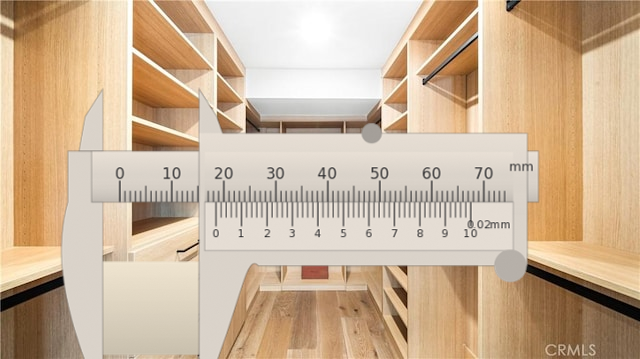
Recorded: 18.5 mm
